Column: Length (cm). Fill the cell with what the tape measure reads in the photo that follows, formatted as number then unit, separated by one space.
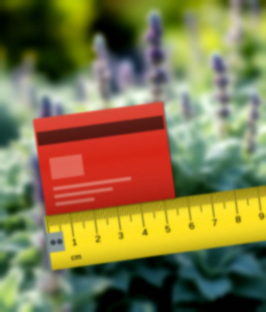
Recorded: 5.5 cm
